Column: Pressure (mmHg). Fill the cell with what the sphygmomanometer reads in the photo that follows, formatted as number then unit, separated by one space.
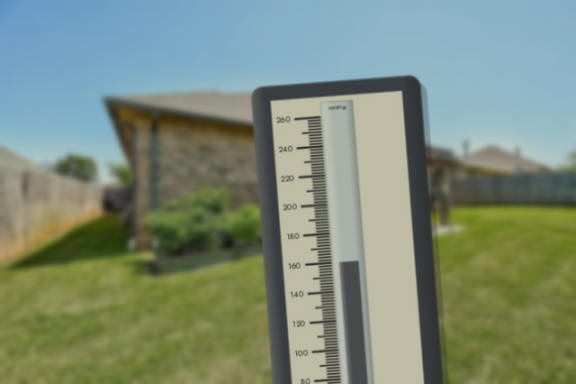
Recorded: 160 mmHg
